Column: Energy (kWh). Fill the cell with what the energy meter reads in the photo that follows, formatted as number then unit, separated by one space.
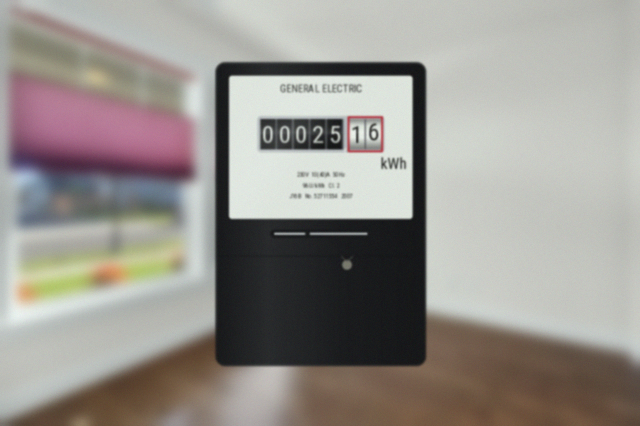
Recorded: 25.16 kWh
